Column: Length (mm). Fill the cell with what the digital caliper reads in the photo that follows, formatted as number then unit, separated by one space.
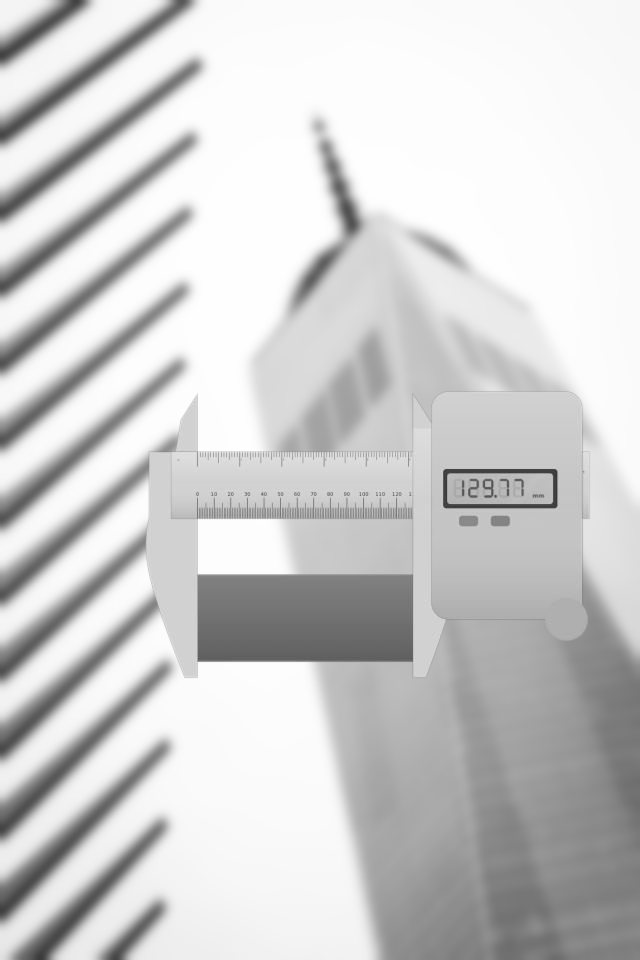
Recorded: 129.77 mm
